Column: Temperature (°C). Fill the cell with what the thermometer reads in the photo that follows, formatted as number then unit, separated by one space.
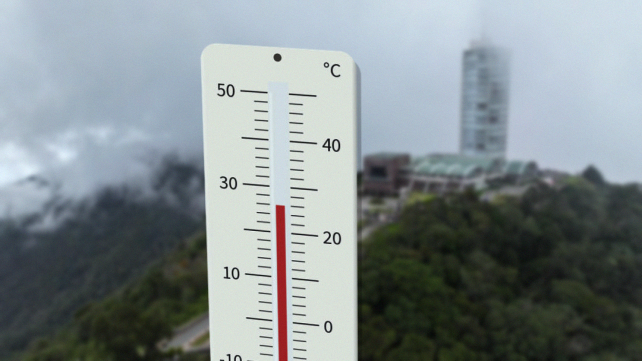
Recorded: 26 °C
